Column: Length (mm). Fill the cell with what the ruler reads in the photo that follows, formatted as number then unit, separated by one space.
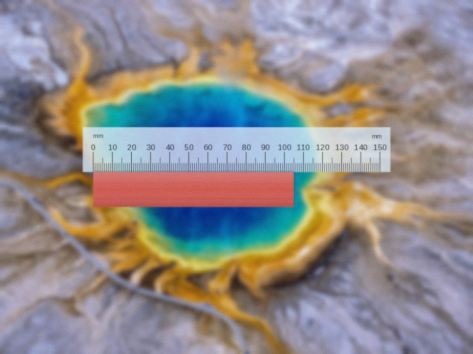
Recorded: 105 mm
